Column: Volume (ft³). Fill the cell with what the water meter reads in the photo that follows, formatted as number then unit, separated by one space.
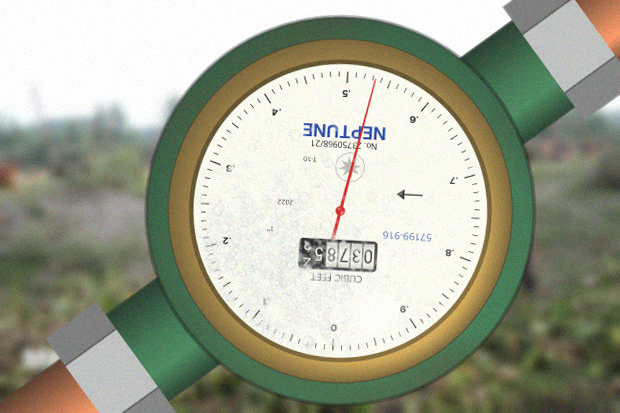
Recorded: 37852.53 ft³
